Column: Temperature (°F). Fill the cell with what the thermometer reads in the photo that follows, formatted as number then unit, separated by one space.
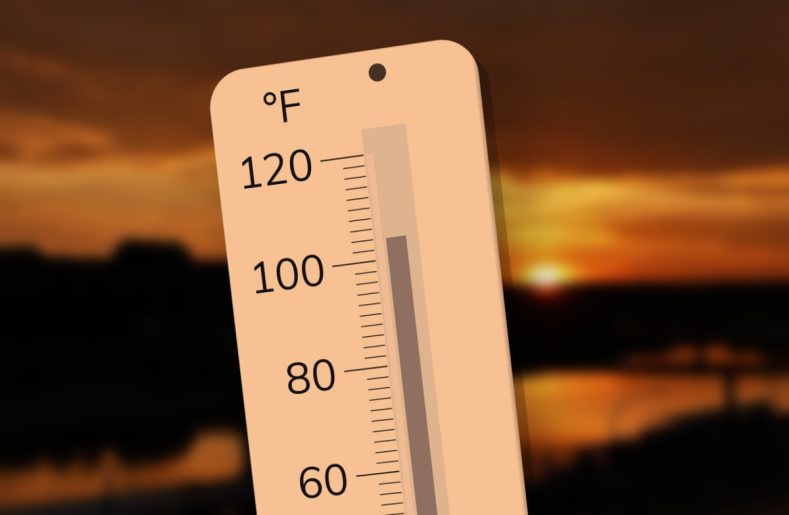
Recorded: 104 °F
